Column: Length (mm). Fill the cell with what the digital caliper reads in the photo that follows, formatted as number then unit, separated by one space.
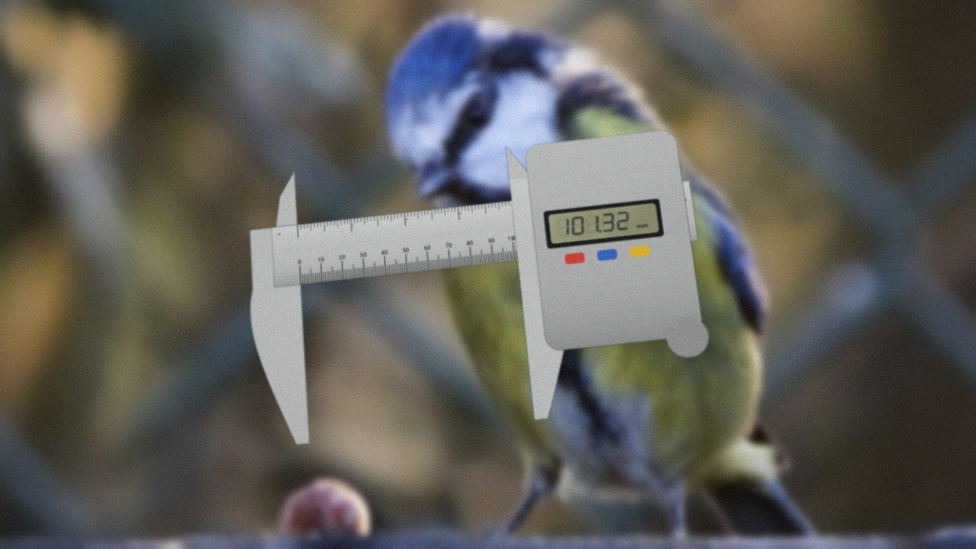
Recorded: 101.32 mm
